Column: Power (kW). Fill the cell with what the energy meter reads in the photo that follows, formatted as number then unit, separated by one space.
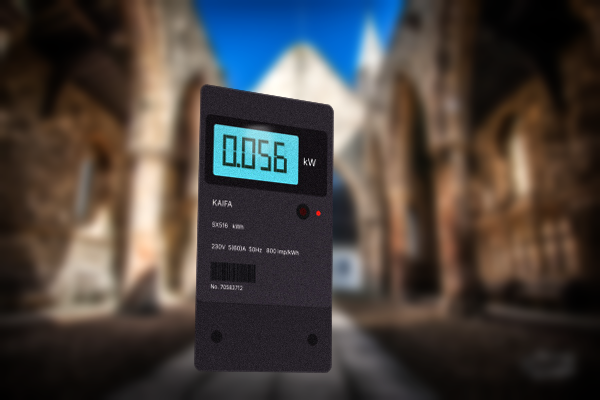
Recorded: 0.056 kW
